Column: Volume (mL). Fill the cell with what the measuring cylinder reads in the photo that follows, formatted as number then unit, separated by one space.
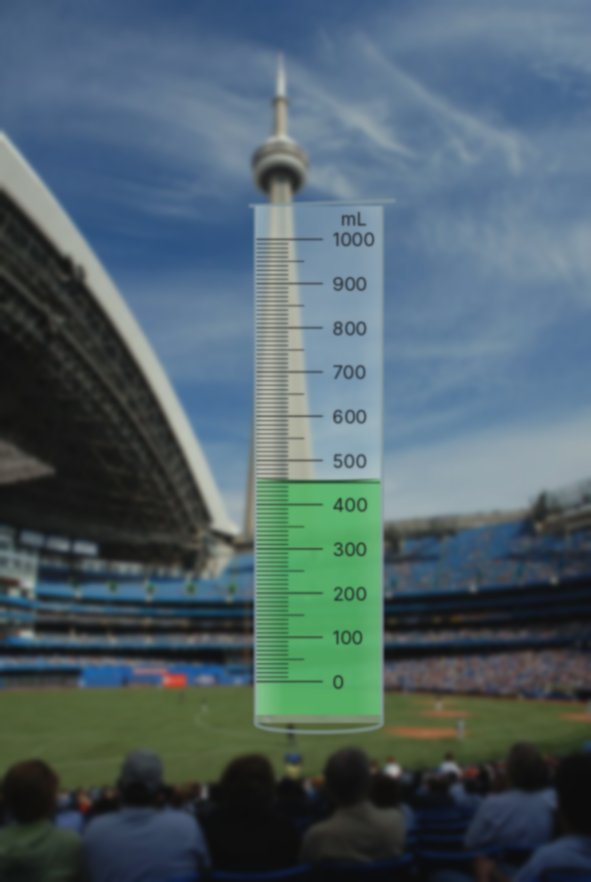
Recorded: 450 mL
